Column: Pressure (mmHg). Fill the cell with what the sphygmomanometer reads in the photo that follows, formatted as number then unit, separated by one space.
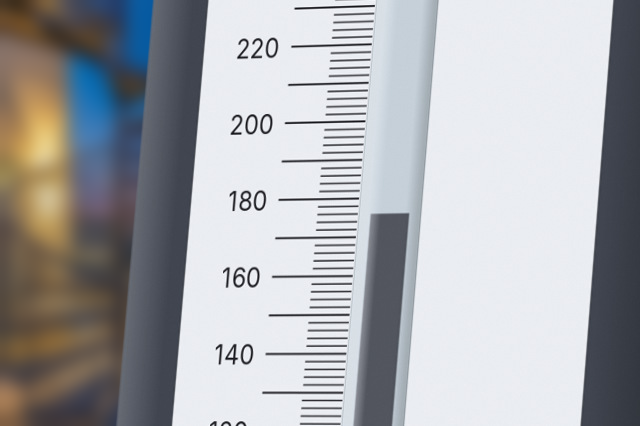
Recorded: 176 mmHg
